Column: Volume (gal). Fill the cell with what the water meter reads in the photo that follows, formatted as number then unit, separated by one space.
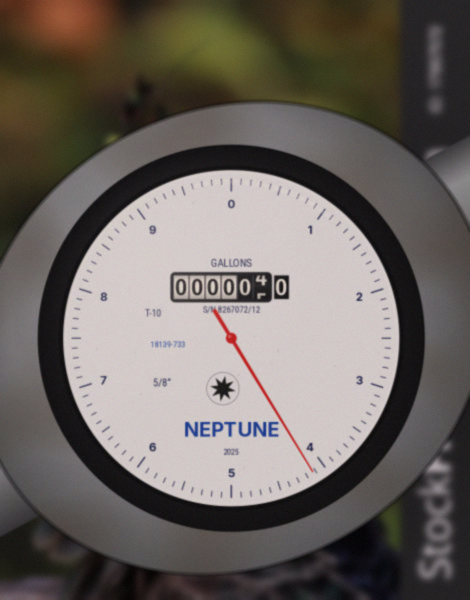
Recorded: 44.1 gal
